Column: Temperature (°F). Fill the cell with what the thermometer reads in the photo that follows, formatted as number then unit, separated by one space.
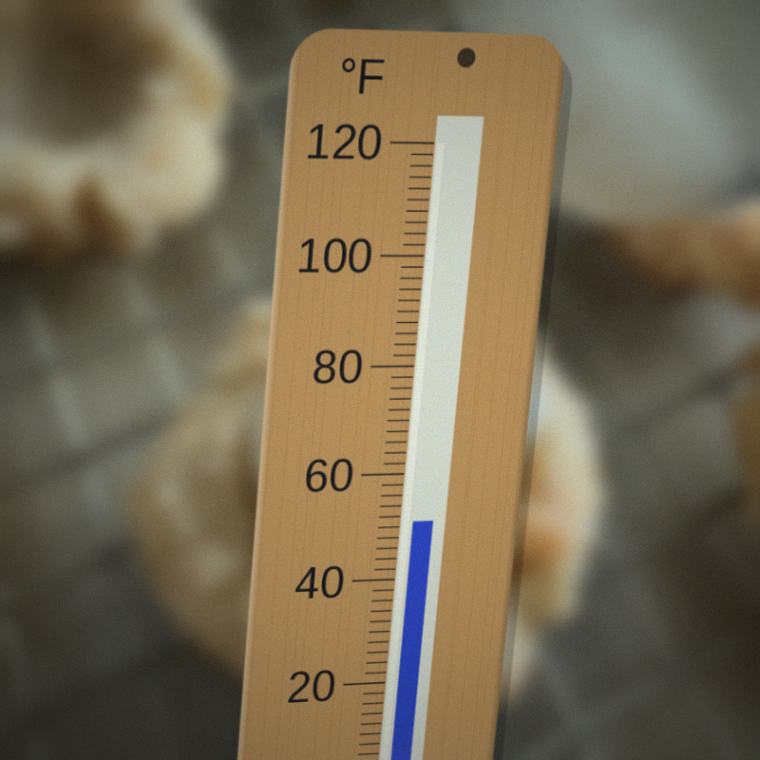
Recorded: 51 °F
